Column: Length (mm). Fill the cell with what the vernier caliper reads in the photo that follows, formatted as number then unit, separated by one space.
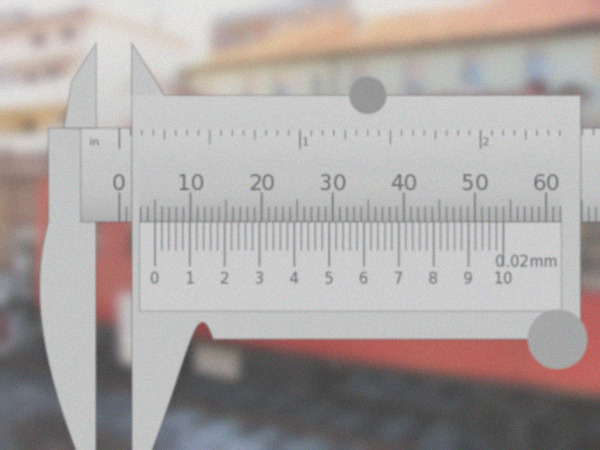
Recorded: 5.0 mm
